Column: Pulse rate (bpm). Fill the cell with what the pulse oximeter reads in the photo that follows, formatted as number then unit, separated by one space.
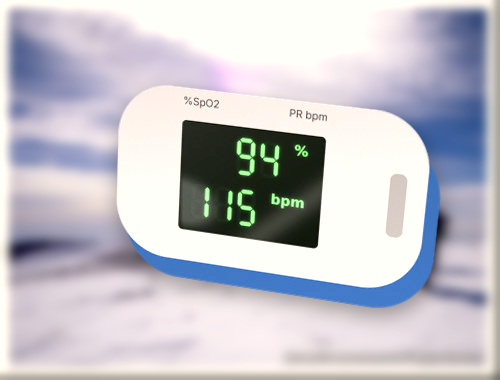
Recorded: 115 bpm
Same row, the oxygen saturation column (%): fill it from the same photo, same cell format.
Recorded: 94 %
